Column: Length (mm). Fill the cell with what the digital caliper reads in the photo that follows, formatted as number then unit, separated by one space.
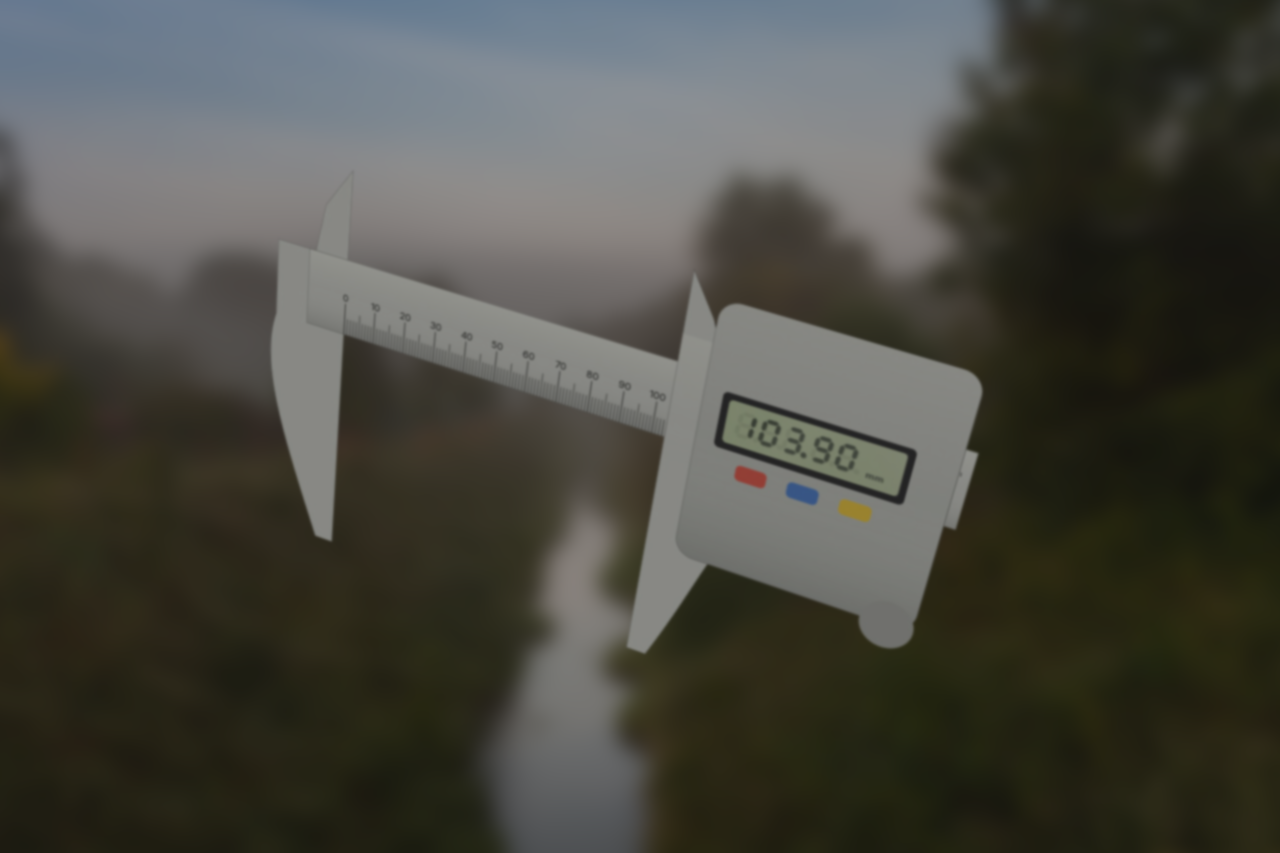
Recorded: 103.90 mm
